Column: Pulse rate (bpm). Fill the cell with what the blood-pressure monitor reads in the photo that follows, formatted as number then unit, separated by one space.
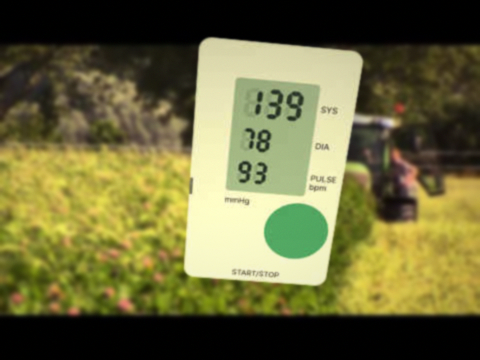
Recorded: 93 bpm
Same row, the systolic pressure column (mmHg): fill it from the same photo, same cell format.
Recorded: 139 mmHg
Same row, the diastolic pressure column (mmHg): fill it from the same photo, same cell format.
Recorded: 78 mmHg
